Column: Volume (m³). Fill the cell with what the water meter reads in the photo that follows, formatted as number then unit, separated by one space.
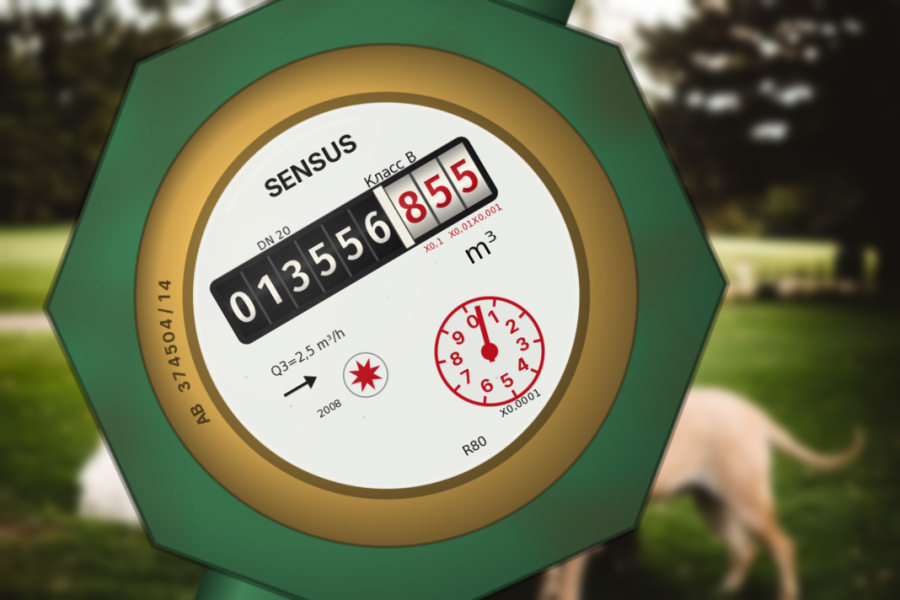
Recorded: 13556.8550 m³
